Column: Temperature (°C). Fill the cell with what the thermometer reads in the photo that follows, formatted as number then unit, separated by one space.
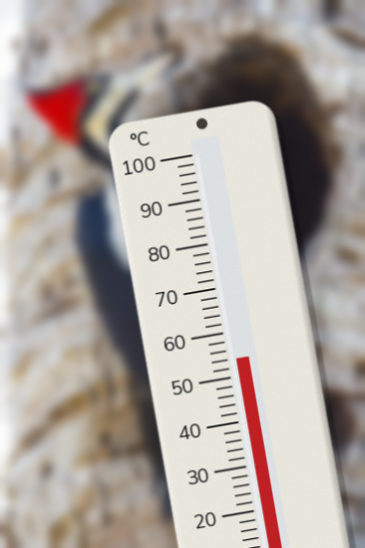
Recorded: 54 °C
